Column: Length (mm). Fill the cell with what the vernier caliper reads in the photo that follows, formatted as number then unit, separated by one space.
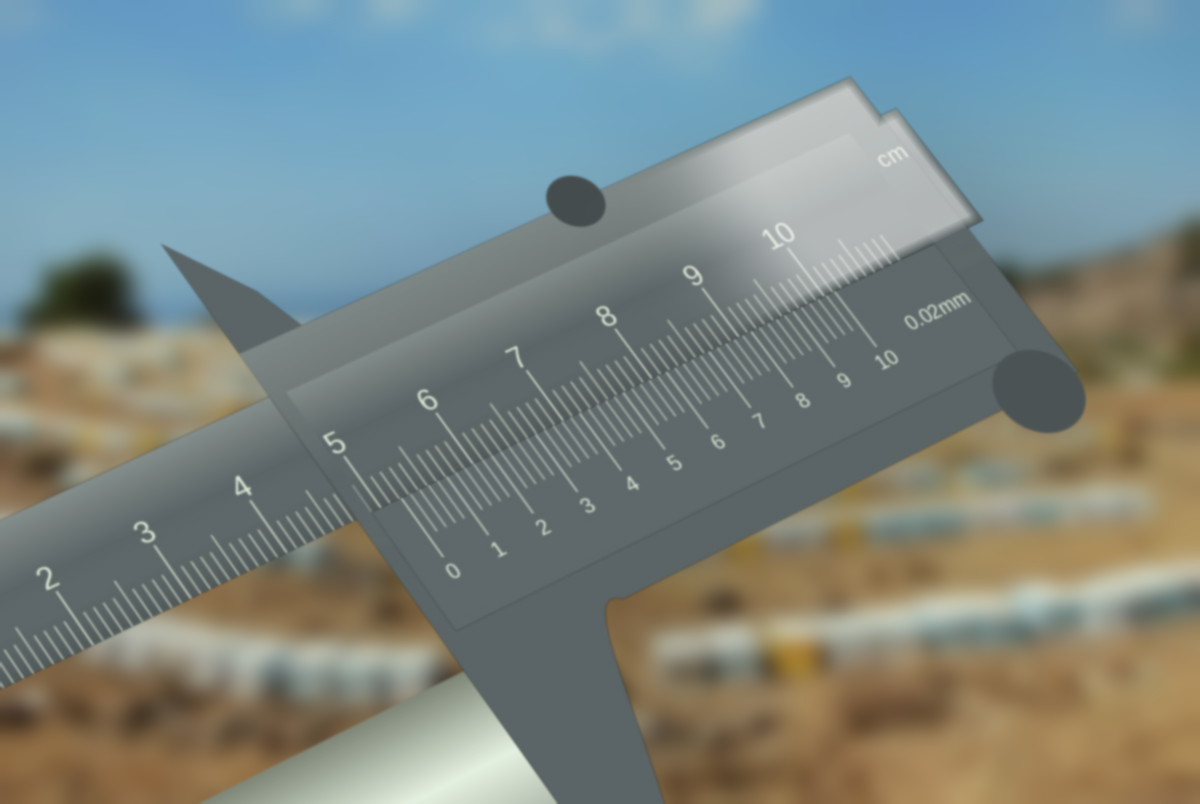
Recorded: 52.2 mm
